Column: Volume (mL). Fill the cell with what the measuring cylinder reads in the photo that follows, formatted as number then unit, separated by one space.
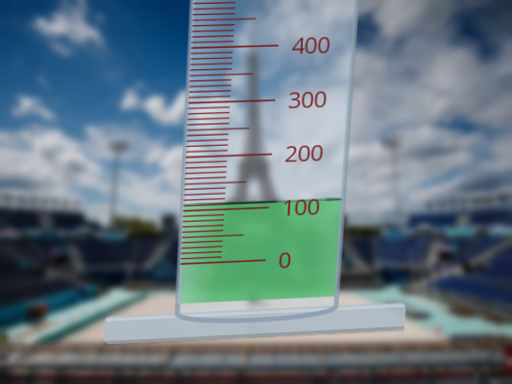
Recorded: 110 mL
